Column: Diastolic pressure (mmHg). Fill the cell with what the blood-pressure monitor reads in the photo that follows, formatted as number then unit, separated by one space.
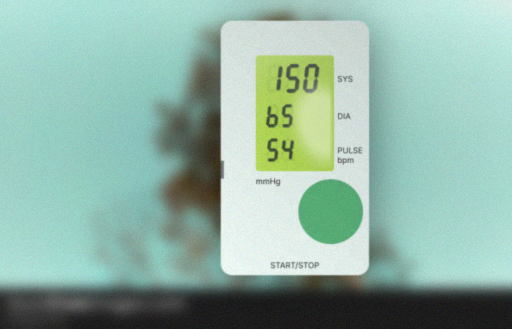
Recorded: 65 mmHg
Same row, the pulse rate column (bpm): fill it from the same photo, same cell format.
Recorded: 54 bpm
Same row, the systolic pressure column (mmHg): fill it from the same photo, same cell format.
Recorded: 150 mmHg
